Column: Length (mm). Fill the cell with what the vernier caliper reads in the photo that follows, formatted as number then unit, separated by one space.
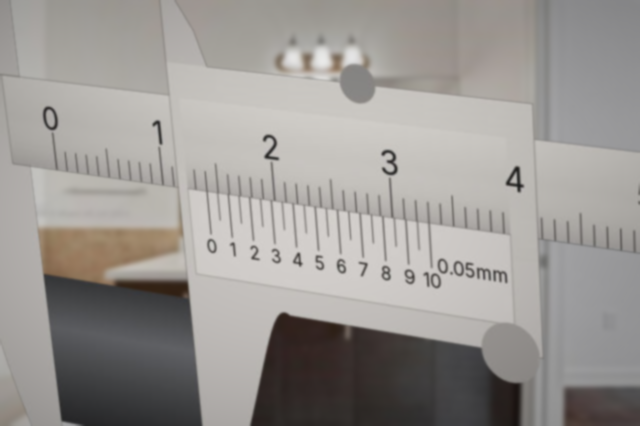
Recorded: 14.0 mm
